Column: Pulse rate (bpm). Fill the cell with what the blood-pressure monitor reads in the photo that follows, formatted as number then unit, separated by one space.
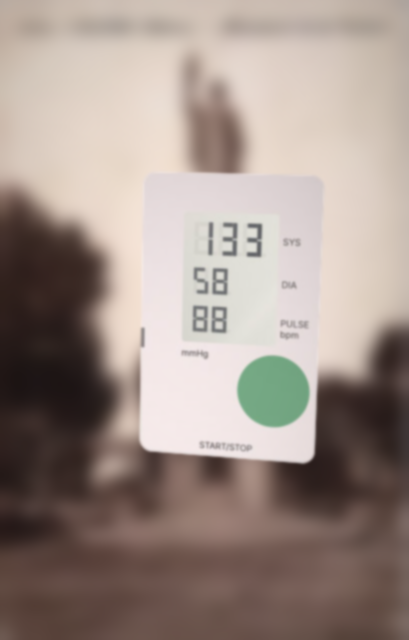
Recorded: 88 bpm
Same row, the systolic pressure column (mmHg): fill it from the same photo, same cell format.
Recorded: 133 mmHg
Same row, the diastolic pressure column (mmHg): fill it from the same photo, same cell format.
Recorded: 58 mmHg
